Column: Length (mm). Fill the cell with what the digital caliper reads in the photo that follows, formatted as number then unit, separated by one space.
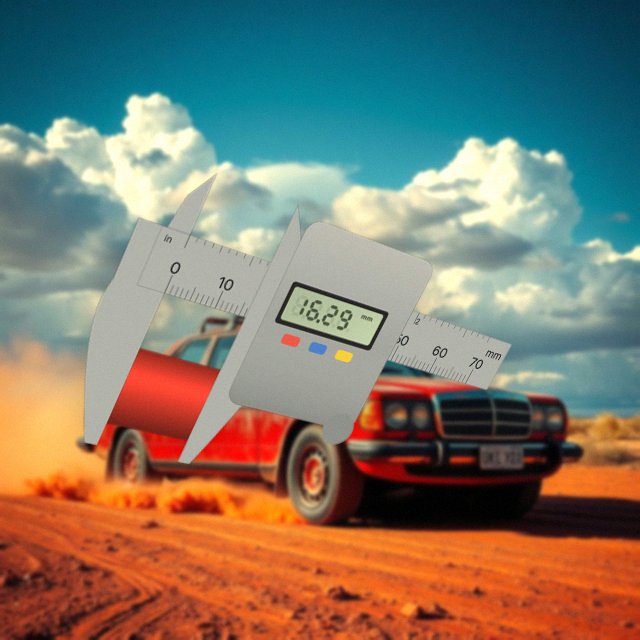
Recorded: 16.29 mm
